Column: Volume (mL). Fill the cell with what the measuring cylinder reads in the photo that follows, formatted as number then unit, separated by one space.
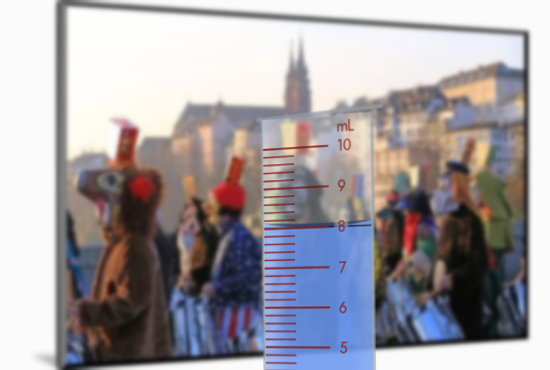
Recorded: 8 mL
